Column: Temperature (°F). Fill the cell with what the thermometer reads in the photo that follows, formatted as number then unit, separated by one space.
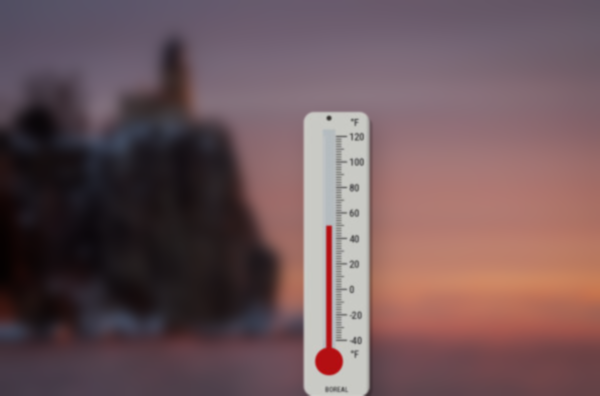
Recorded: 50 °F
